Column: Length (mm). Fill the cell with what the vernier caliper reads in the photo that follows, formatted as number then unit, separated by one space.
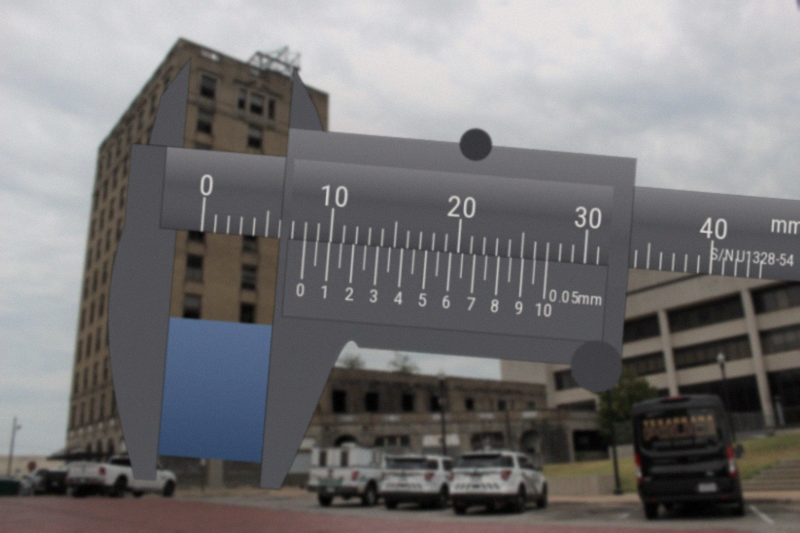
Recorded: 8.0 mm
